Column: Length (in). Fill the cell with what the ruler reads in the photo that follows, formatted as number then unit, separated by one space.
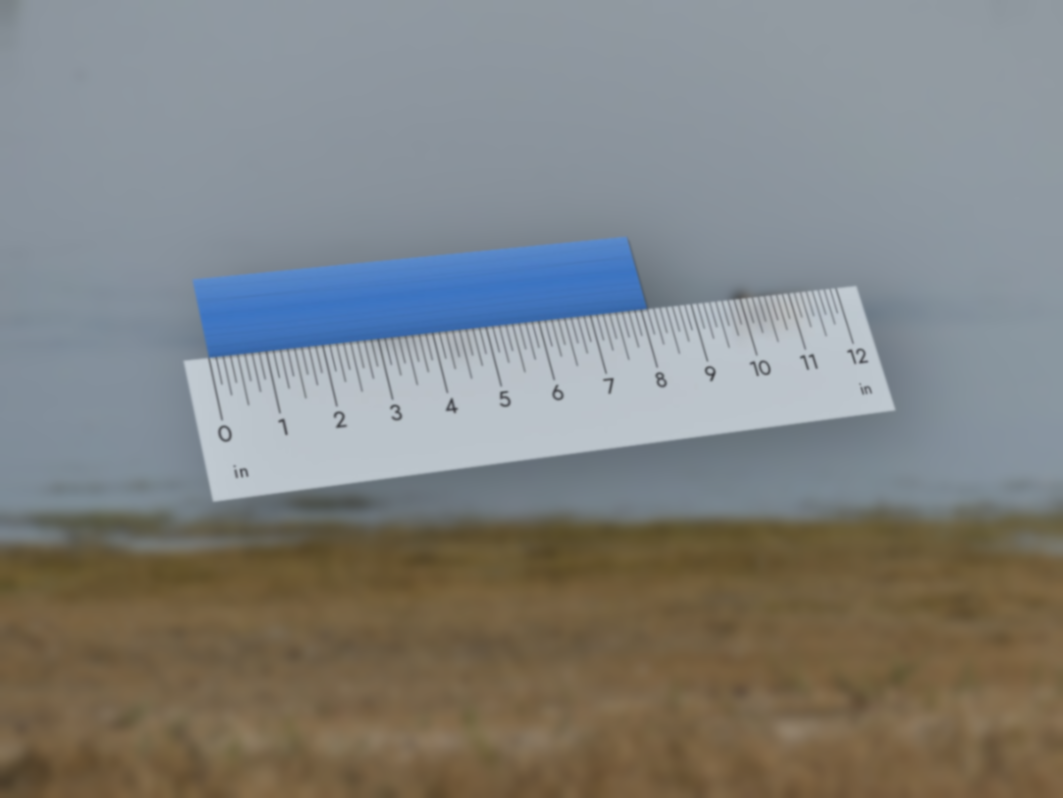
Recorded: 8.125 in
